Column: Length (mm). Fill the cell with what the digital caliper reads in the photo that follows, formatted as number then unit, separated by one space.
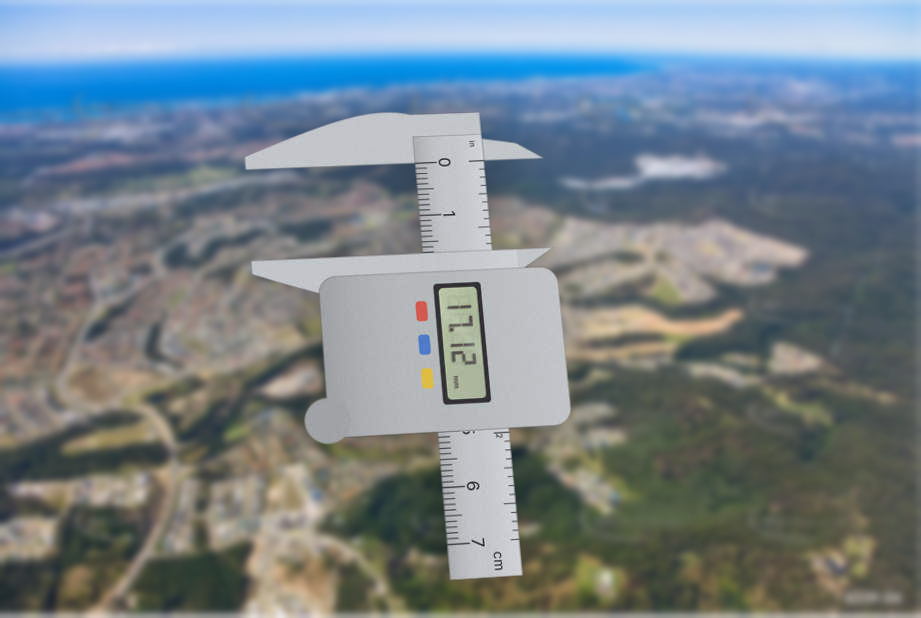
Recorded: 17.12 mm
